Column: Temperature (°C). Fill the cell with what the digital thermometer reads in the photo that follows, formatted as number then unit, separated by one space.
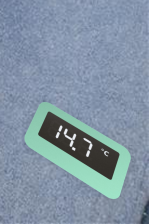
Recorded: 14.7 °C
